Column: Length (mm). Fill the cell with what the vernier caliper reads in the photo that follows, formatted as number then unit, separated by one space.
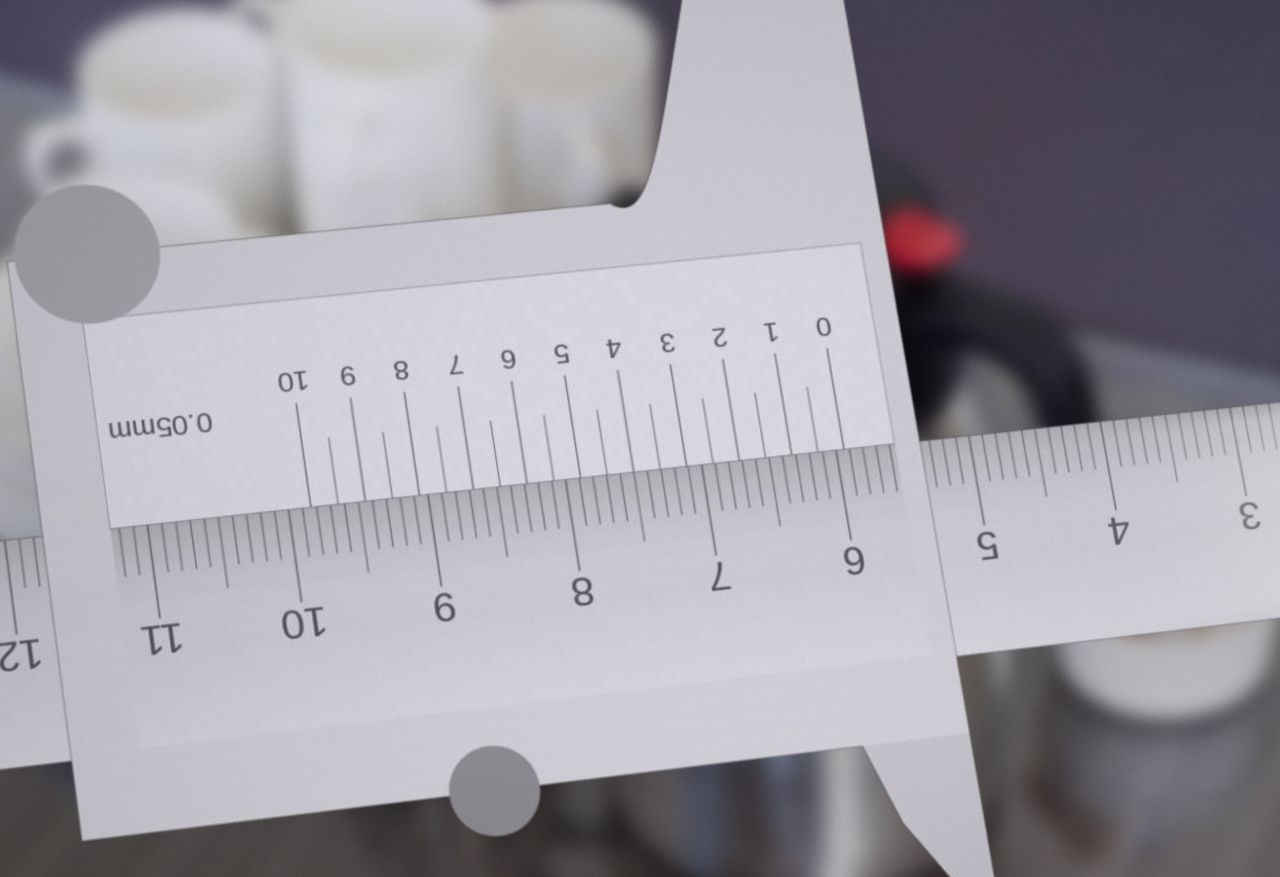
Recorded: 59.4 mm
